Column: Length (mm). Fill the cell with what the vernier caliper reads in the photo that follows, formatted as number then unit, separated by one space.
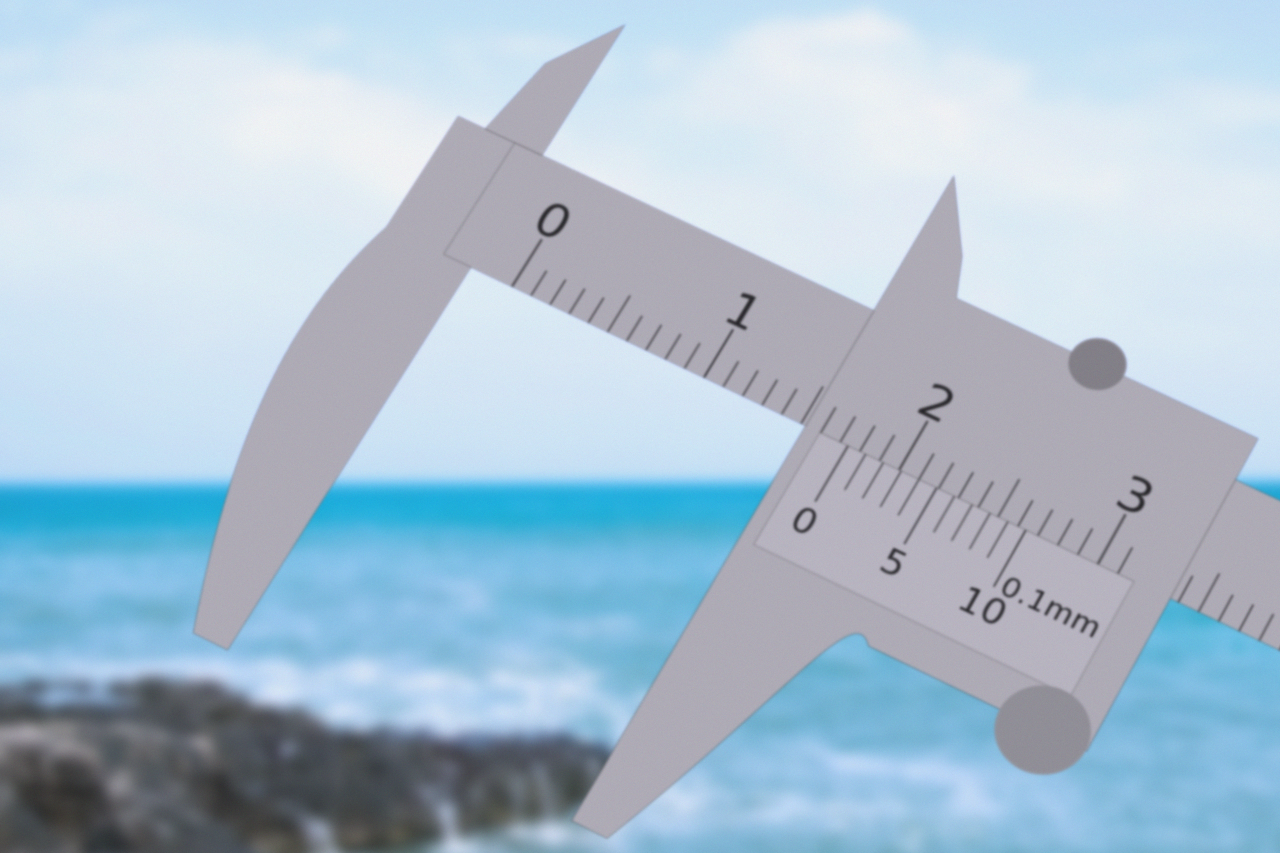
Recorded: 17.4 mm
